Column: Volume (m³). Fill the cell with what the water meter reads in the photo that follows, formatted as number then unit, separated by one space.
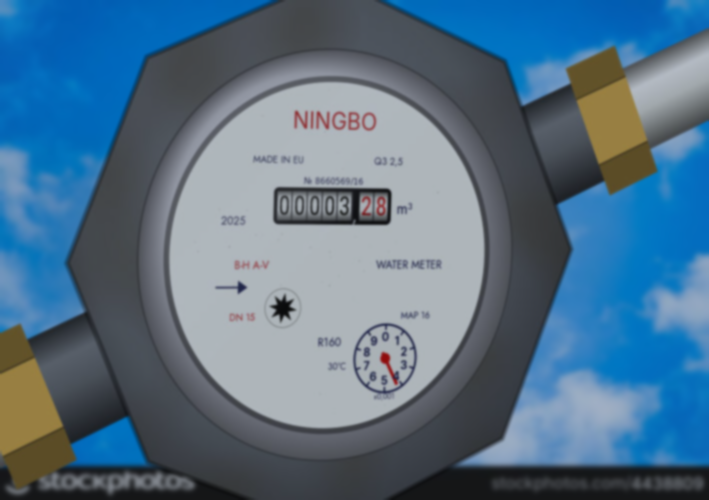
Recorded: 3.284 m³
